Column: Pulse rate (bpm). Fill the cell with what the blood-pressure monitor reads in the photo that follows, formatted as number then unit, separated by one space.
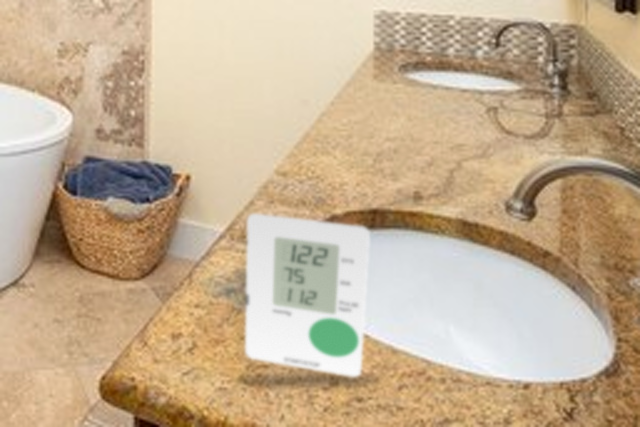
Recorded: 112 bpm
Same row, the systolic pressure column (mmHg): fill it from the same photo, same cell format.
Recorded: 122 mmHg
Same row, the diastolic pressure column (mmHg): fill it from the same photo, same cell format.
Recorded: 75 mmHg
